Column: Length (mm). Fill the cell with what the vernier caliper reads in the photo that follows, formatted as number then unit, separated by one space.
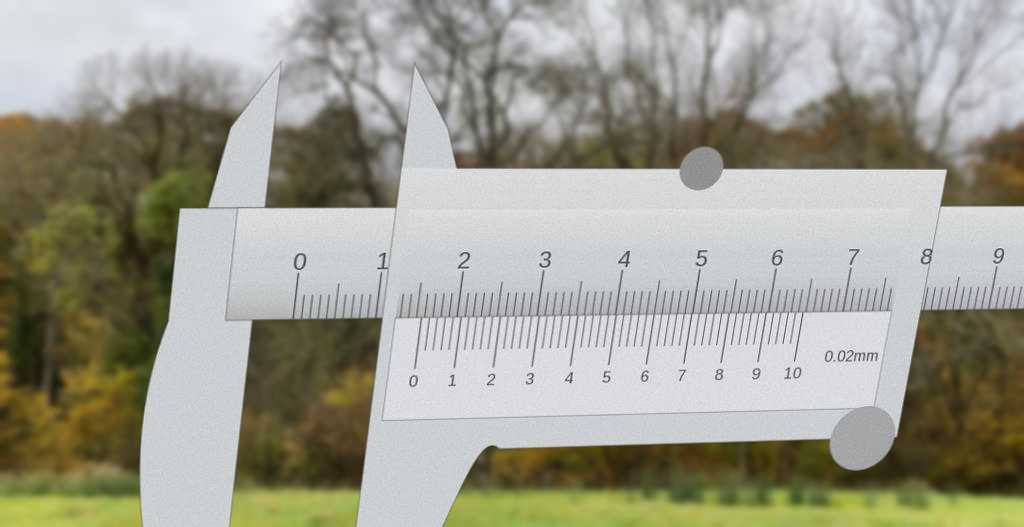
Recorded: 15.6 mm
